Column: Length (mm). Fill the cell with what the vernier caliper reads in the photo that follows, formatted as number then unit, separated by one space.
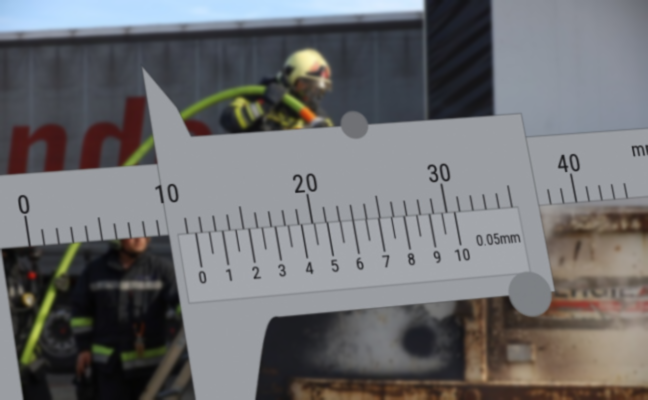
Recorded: 11.6 mm
